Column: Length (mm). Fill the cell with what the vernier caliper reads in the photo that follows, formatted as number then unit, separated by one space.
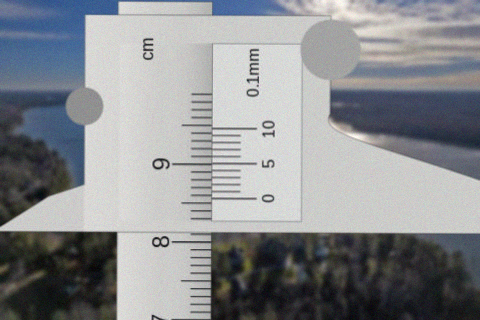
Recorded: 85.6 mm
